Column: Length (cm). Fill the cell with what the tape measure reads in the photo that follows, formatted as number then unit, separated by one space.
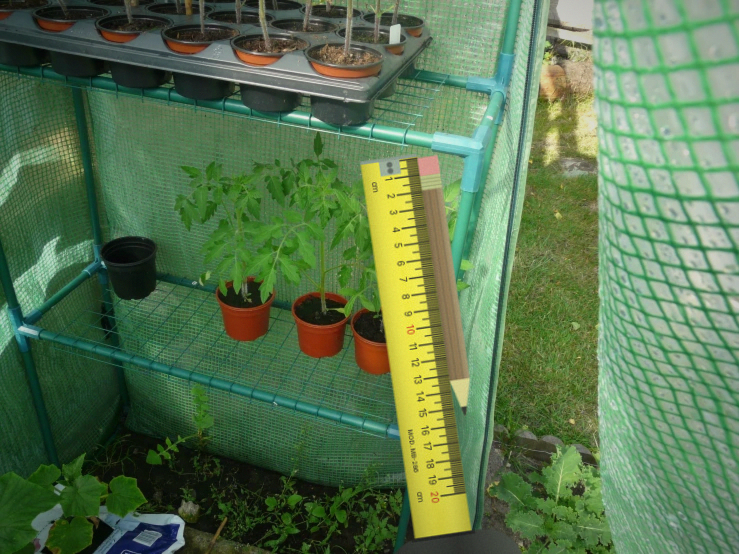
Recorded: 15.5 cm
